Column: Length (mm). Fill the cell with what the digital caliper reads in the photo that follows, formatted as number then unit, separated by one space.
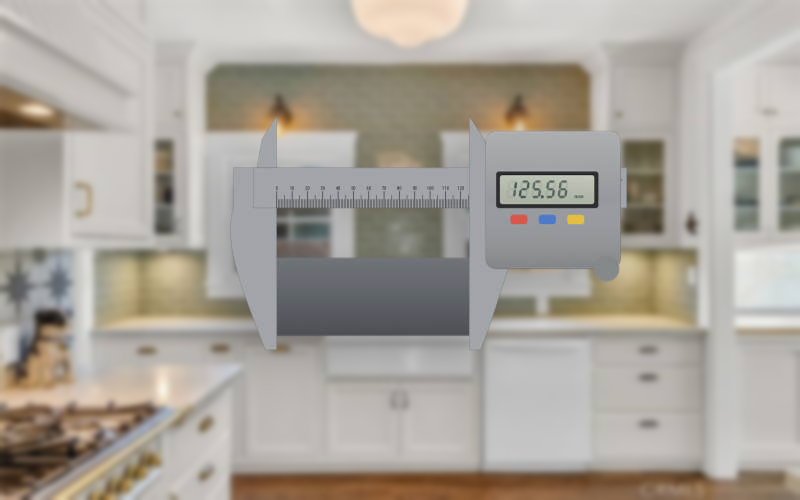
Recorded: 125.56 mm
